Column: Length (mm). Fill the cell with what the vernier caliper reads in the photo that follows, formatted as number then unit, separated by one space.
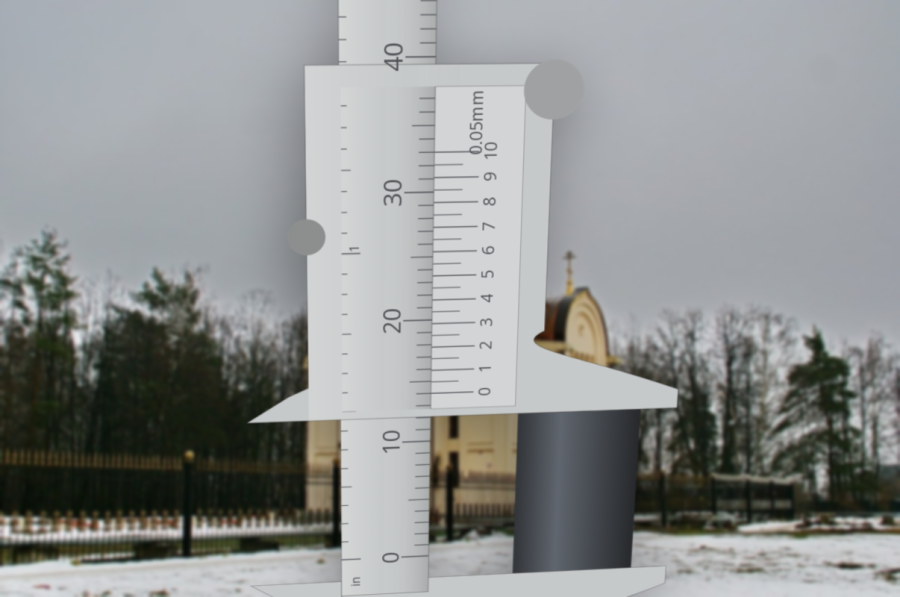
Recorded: 14.0 mm
